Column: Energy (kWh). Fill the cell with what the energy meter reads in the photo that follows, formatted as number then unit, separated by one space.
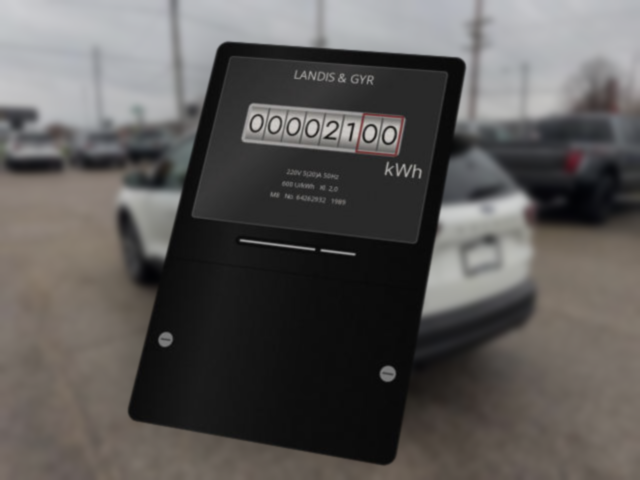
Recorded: 21.00 kWh
